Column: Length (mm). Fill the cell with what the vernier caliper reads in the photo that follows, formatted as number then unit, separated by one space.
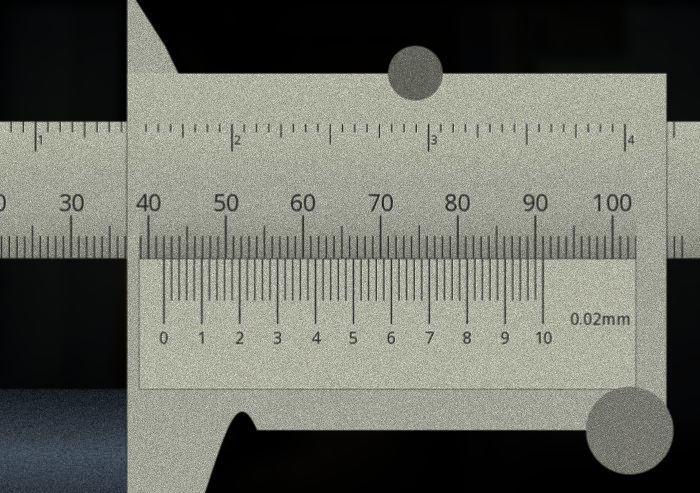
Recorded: 42.0 mm
